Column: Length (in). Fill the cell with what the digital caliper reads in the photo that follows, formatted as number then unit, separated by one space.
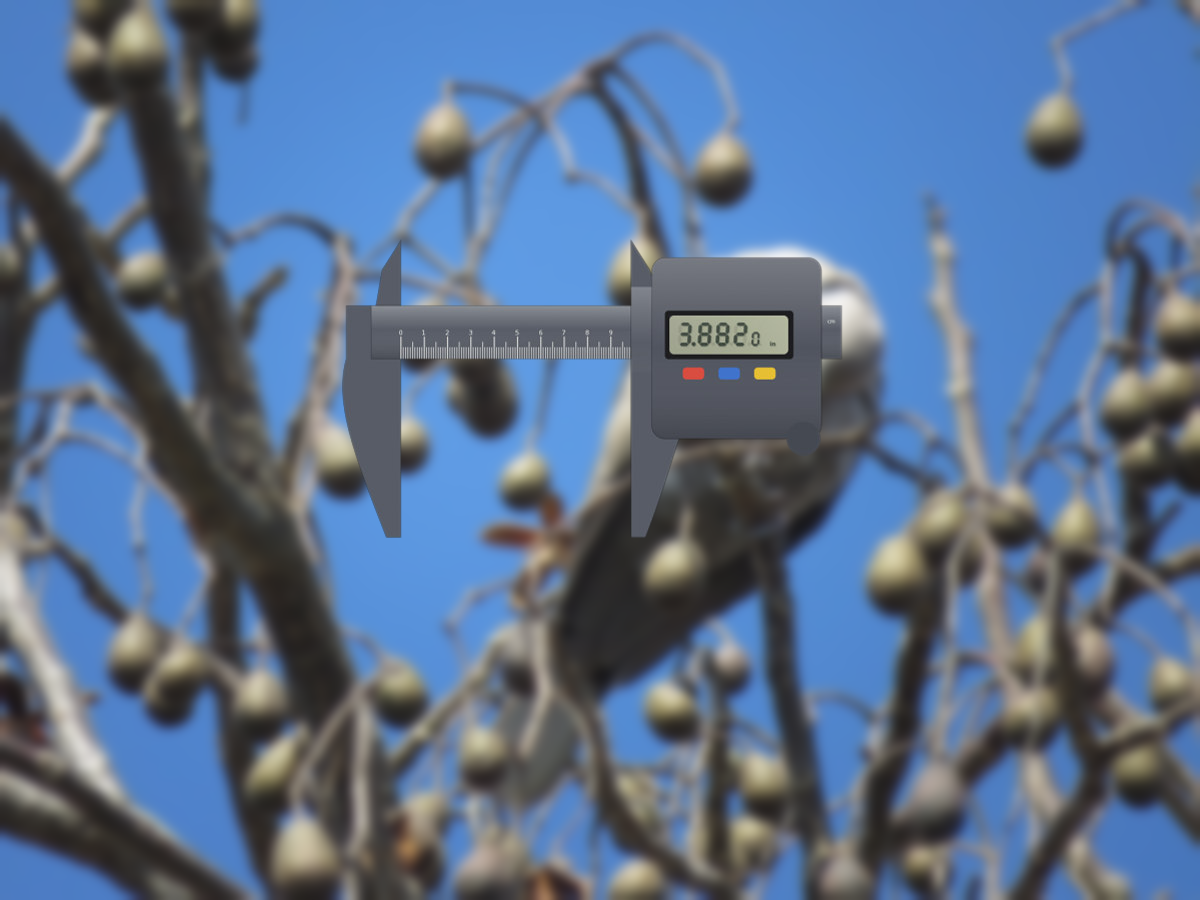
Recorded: 3.8820 in
